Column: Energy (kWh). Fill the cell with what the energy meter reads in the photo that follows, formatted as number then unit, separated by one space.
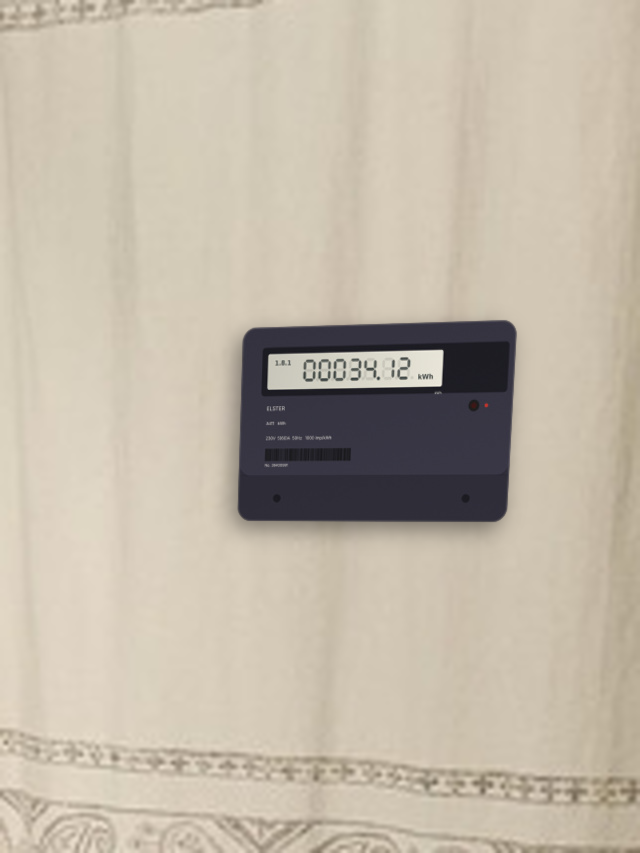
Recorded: 34.12 kWh
